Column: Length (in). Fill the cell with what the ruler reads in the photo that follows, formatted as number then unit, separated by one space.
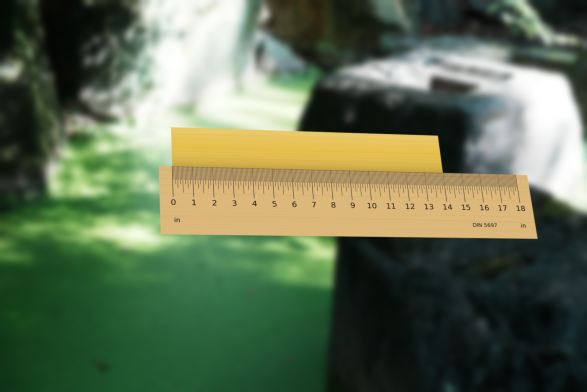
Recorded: 14 in
